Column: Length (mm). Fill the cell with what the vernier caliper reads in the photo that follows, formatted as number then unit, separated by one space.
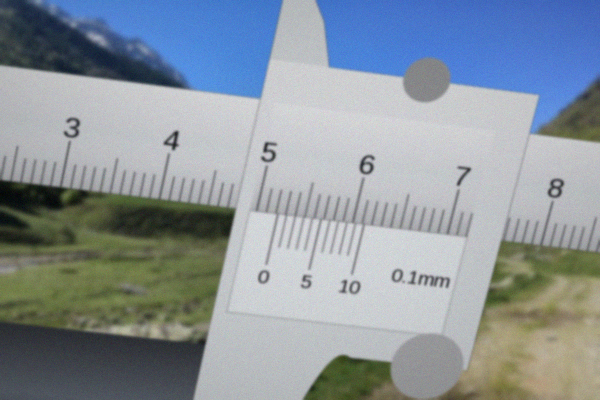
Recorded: 52.2 mm
